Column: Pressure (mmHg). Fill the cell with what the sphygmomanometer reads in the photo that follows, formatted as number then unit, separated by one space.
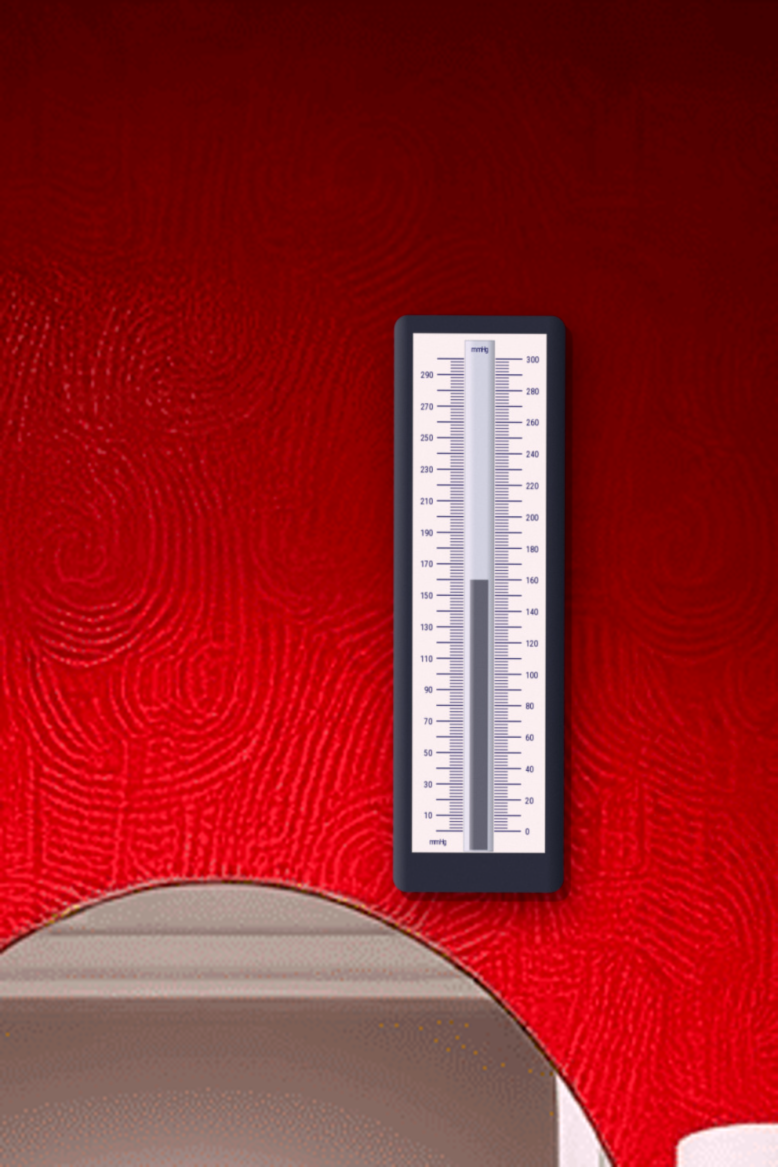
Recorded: 160 mmHg
